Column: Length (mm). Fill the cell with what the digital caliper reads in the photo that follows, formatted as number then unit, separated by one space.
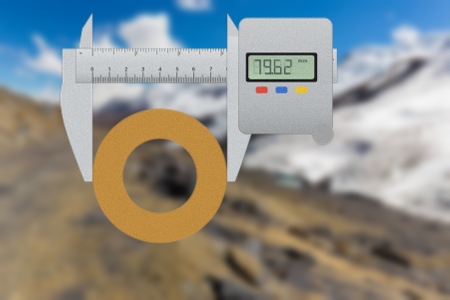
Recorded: 79.62 mm
